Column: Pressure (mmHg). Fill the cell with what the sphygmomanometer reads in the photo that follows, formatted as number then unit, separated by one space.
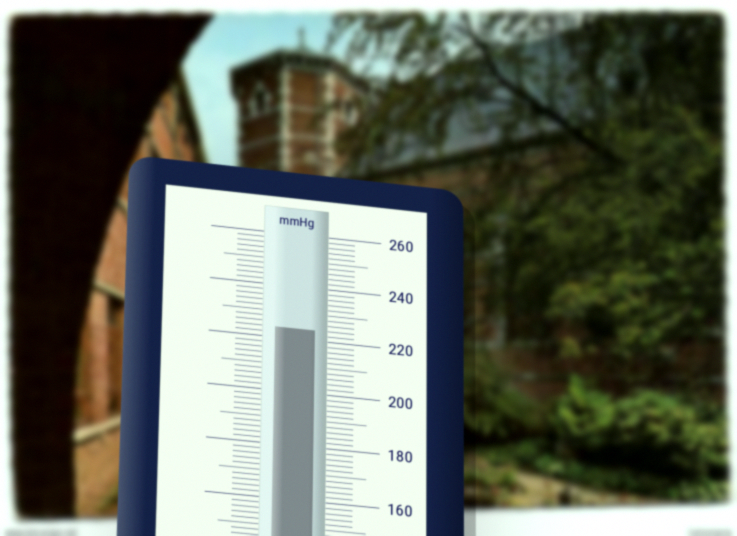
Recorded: 224 mmHg
